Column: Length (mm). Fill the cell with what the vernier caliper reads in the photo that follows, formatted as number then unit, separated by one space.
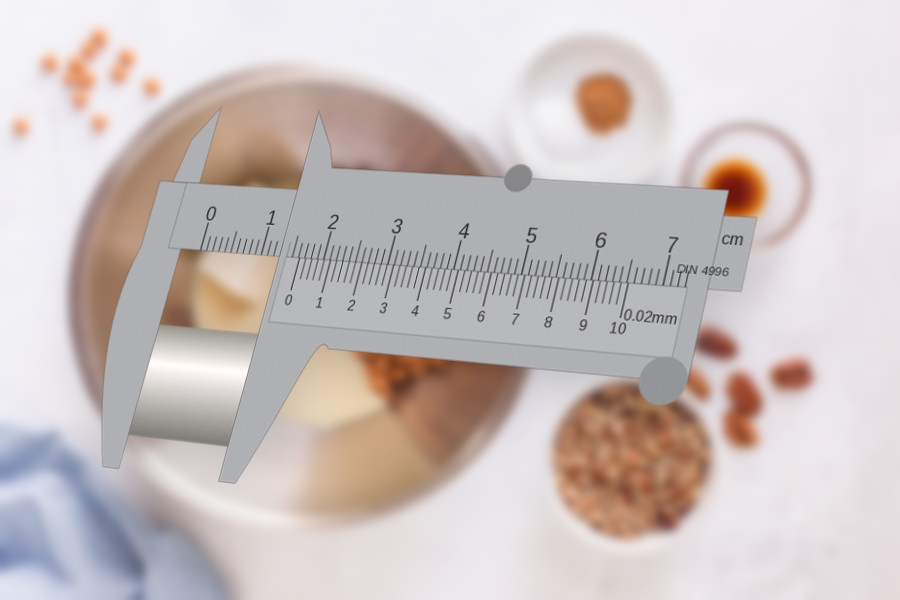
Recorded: 16.2 mm
